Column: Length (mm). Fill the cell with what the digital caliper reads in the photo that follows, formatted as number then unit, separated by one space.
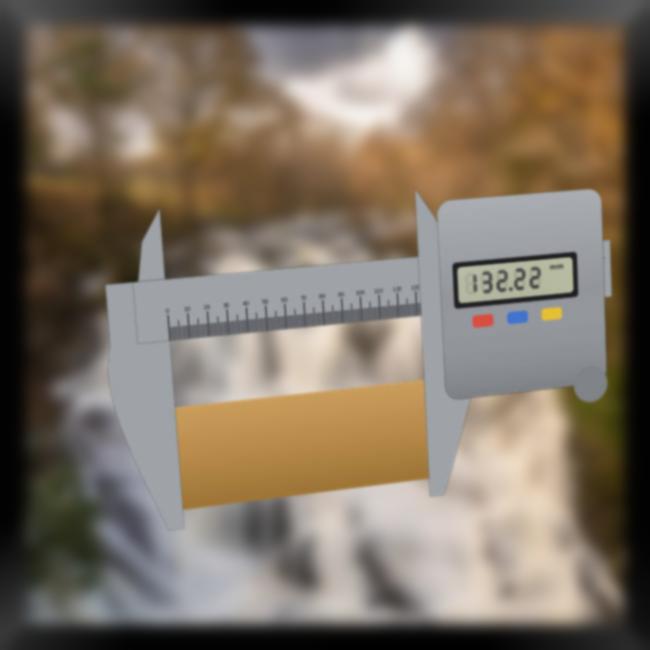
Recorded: 132.22 mm
